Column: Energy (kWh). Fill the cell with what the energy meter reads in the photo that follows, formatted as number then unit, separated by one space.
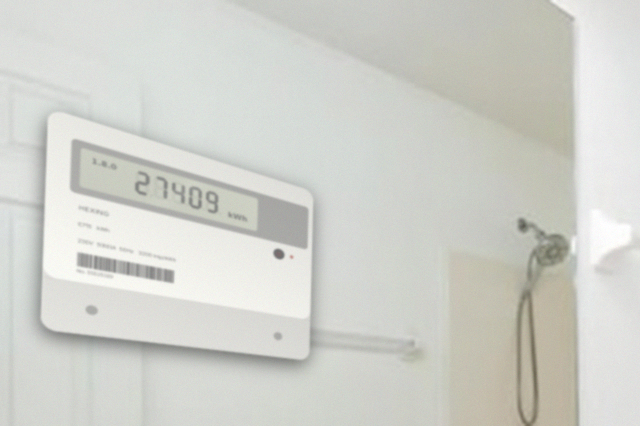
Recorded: 27409 kWh
